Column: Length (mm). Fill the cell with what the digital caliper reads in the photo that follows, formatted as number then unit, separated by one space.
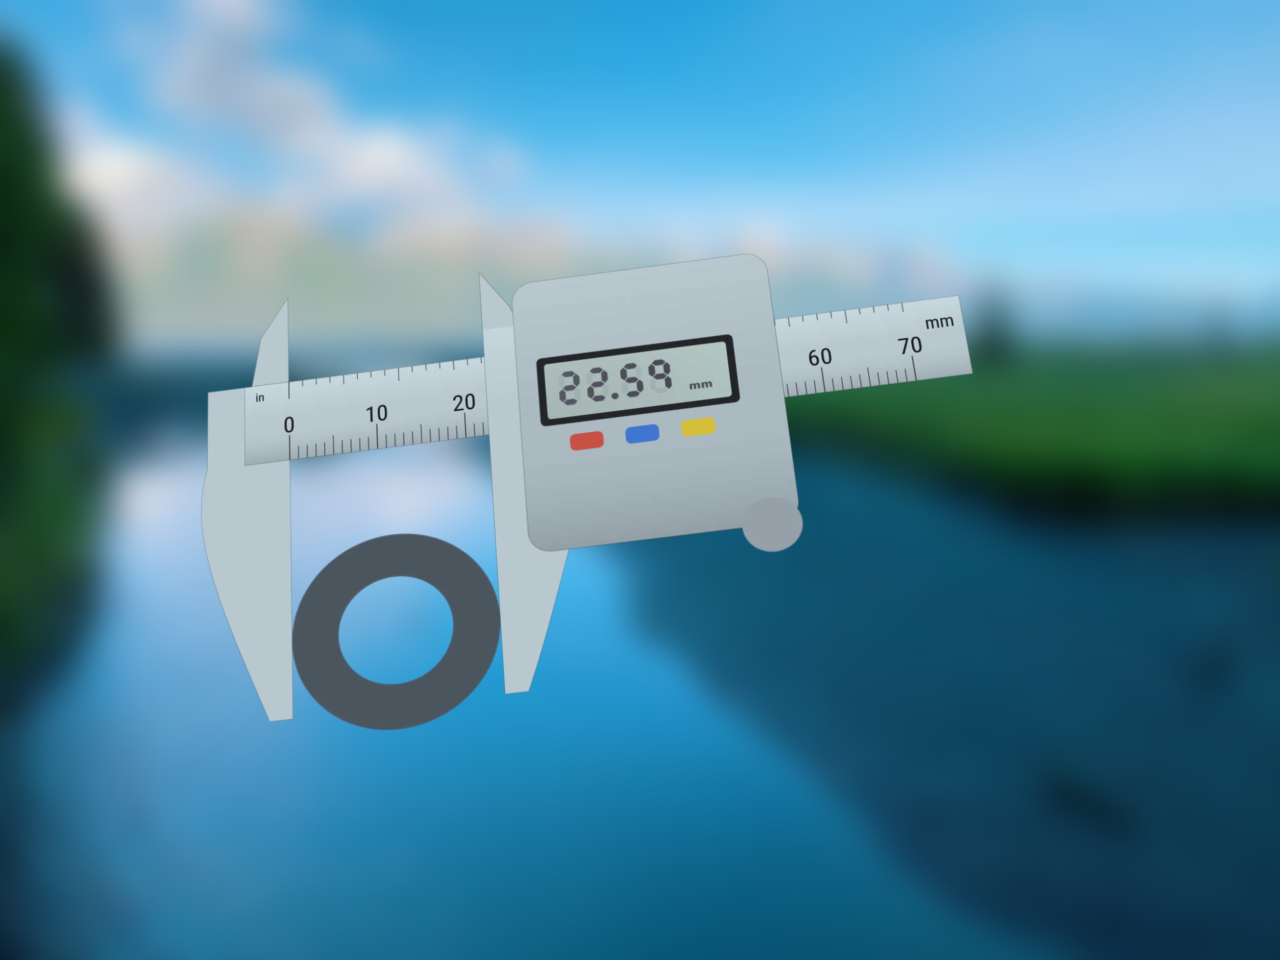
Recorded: 22.59 mm
